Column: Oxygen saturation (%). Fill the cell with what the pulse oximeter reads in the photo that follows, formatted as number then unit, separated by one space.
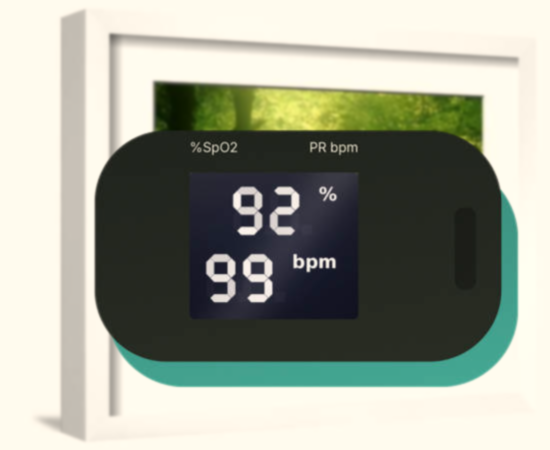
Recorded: 92 %
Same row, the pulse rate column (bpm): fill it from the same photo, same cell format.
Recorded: 99 bpm
